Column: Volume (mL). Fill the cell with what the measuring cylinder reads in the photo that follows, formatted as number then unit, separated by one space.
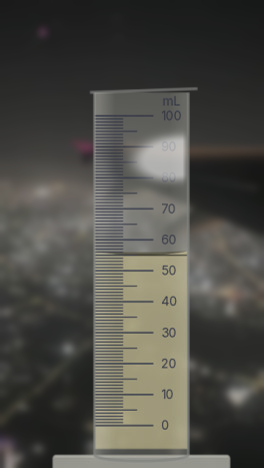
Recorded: 55 mL
